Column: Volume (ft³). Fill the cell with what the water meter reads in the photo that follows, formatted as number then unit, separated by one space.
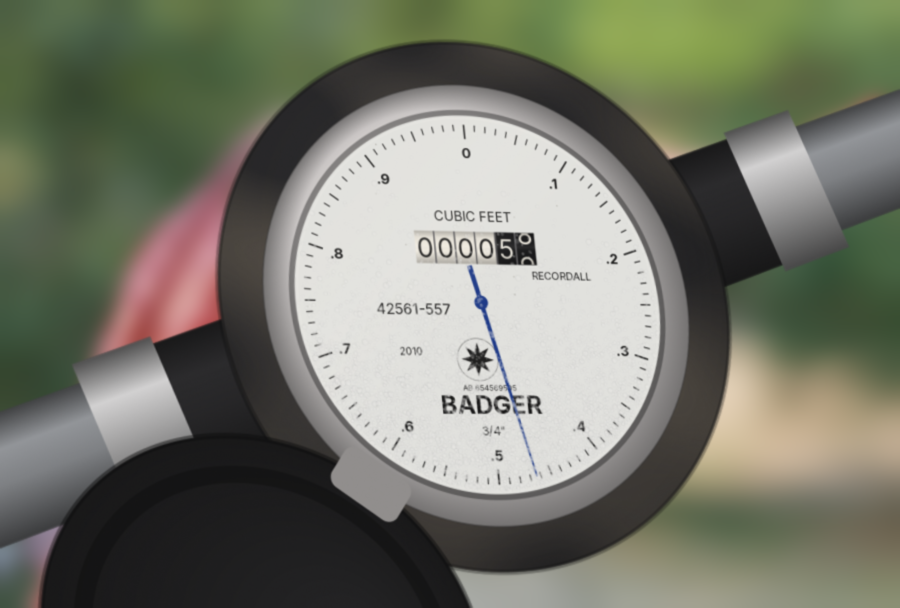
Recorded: 58.46 ft³
